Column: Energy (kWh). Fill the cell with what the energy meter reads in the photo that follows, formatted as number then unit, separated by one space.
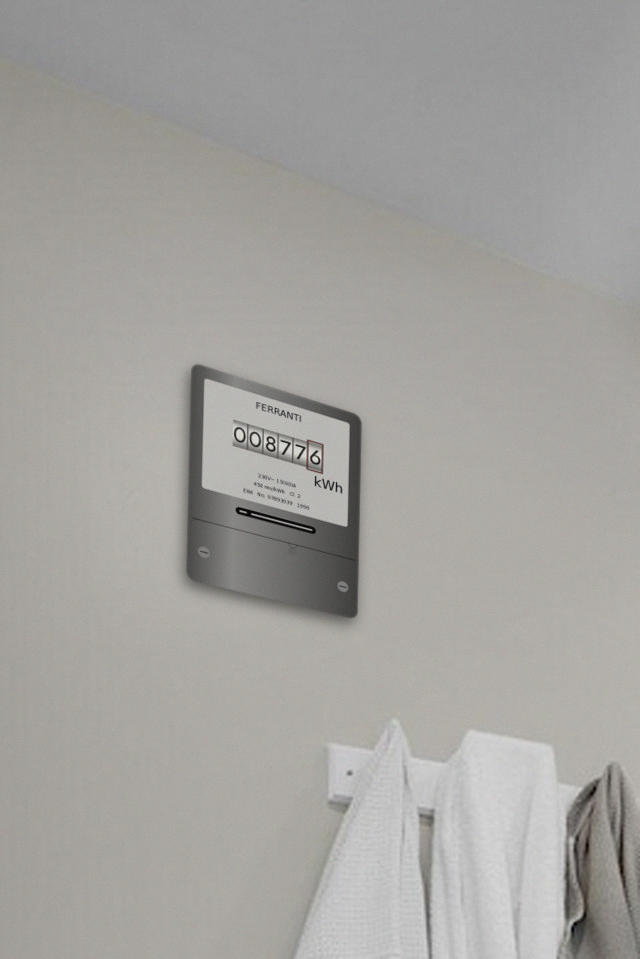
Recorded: 877.6 kWh
